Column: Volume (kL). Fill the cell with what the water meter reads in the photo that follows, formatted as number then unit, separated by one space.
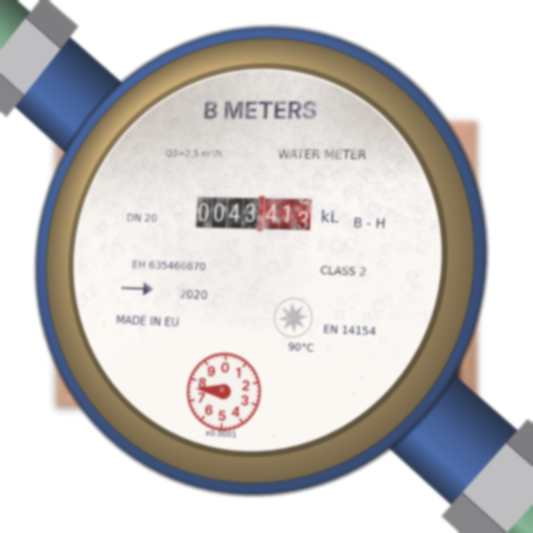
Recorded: 43.4127 kL
